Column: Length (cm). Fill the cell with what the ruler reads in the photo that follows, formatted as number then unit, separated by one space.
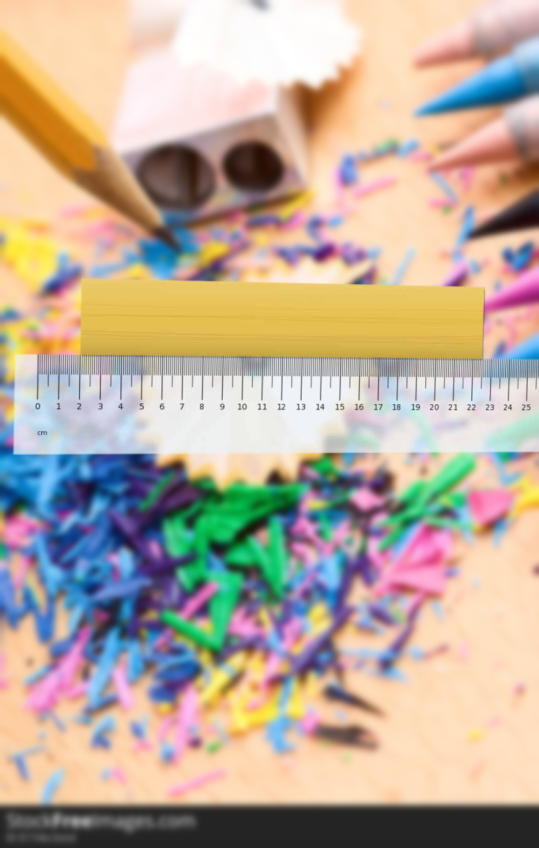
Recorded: 20.5 cm
